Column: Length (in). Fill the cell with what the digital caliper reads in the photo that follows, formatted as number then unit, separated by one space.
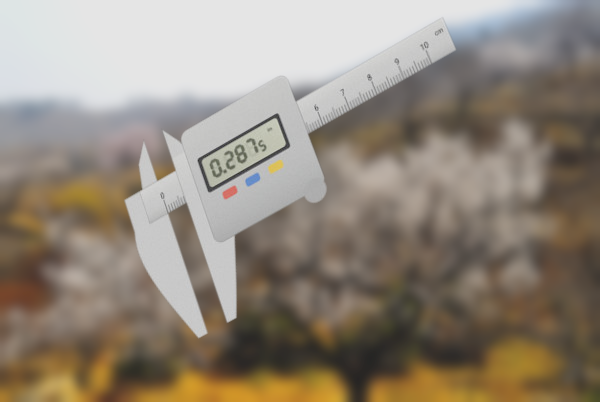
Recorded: 0.2875 in
